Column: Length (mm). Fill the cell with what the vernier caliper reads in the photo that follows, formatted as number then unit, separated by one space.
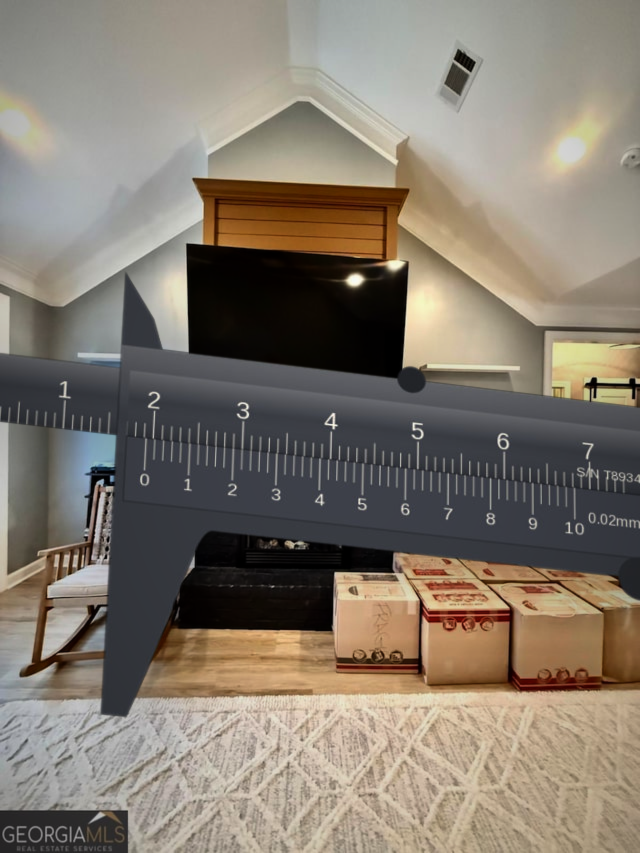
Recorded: 19.2 mm
